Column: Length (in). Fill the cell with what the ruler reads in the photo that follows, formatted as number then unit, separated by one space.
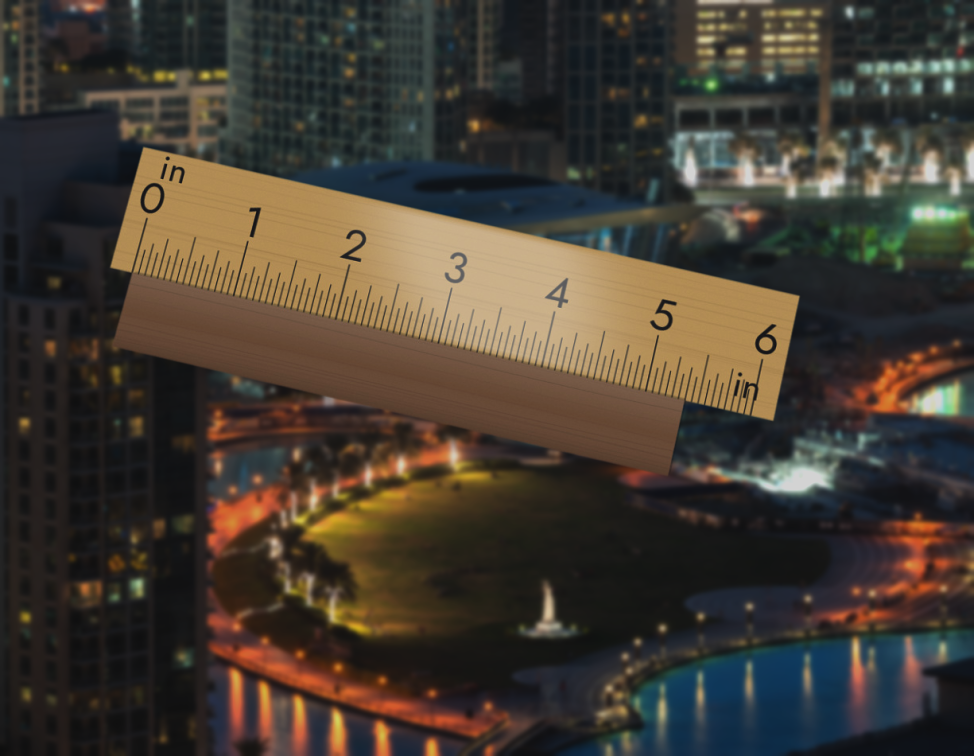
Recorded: 5.375 in
